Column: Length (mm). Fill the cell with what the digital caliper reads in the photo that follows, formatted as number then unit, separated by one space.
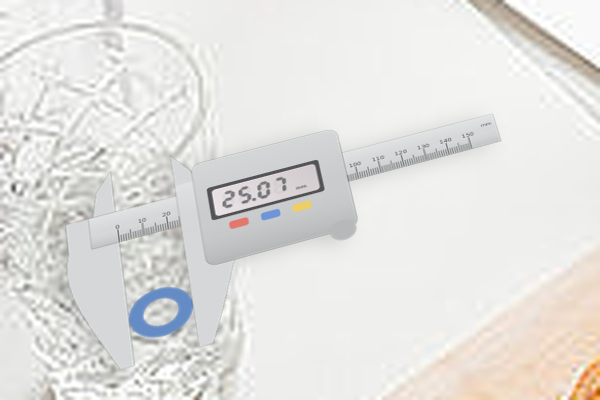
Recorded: 25.07 mm
